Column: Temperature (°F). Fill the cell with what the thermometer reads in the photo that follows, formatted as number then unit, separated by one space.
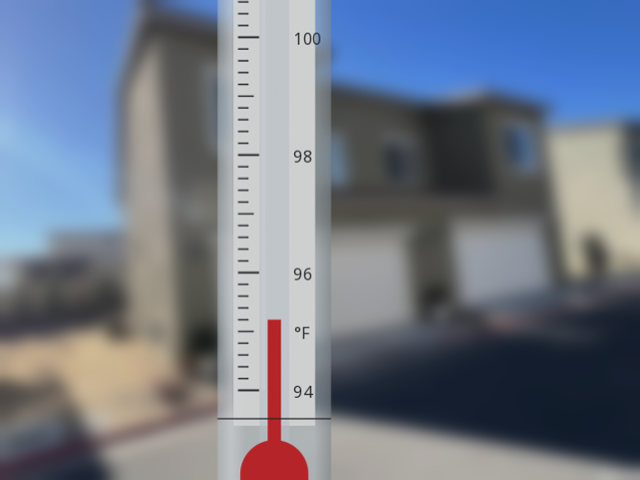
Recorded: 95.2 °F
